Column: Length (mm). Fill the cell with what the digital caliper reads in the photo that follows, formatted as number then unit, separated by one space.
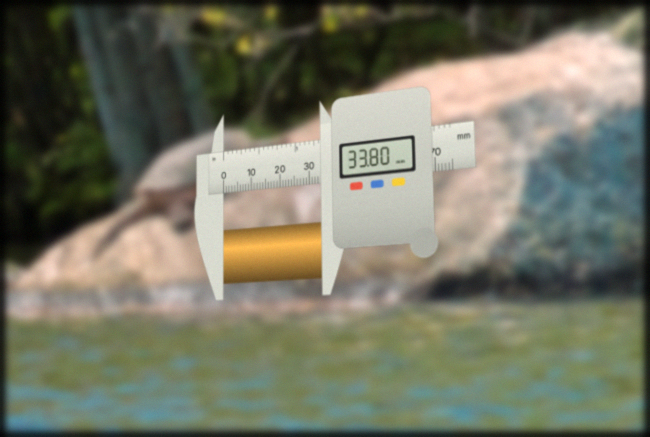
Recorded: 33.80 mm
